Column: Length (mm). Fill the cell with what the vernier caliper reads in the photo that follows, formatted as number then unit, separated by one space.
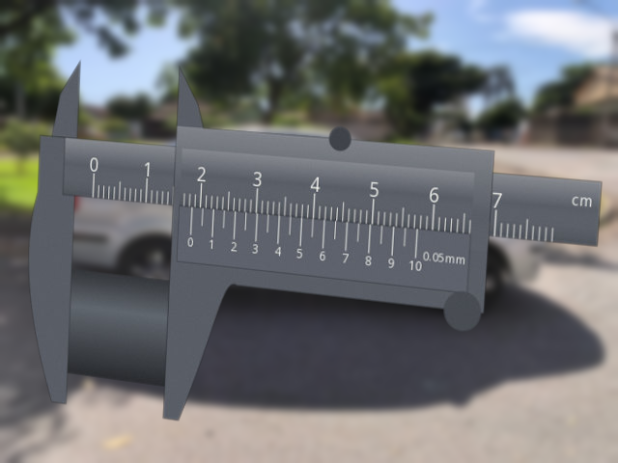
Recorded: 18.5 mm
